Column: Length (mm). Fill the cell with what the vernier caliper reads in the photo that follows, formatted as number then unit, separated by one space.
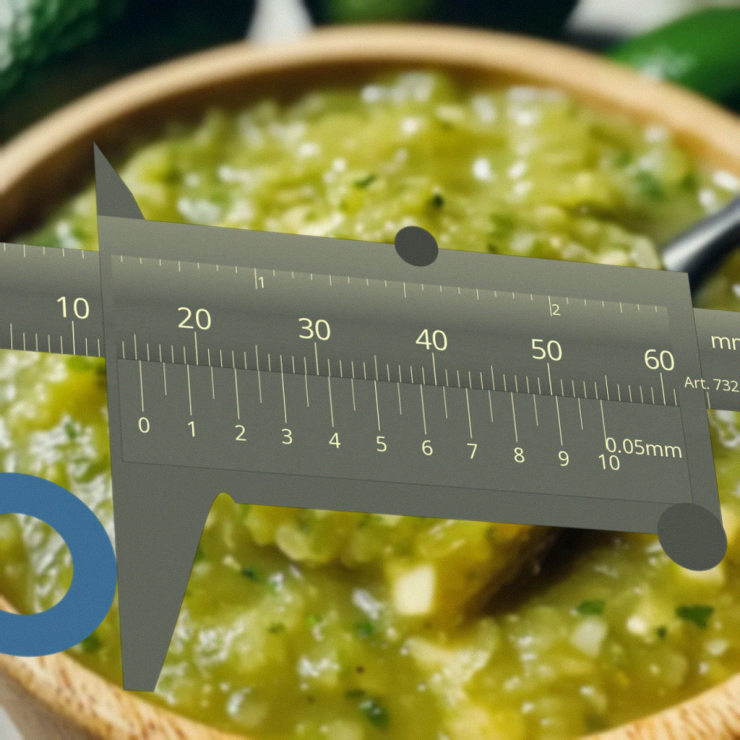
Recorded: 15.3 mm
